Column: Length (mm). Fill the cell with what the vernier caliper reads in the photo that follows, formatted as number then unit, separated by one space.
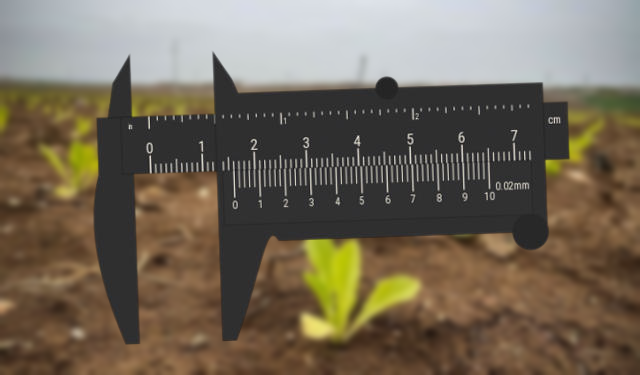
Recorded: 16.0 mm
